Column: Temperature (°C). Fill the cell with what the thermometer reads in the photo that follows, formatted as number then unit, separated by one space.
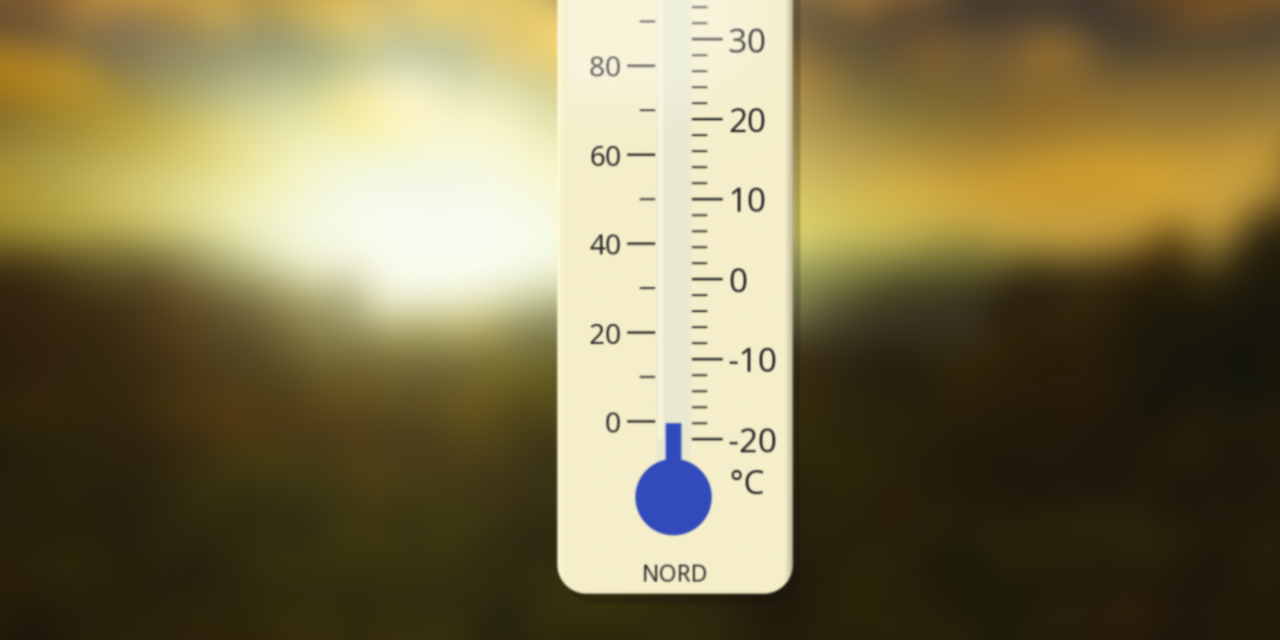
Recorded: -18 °C
